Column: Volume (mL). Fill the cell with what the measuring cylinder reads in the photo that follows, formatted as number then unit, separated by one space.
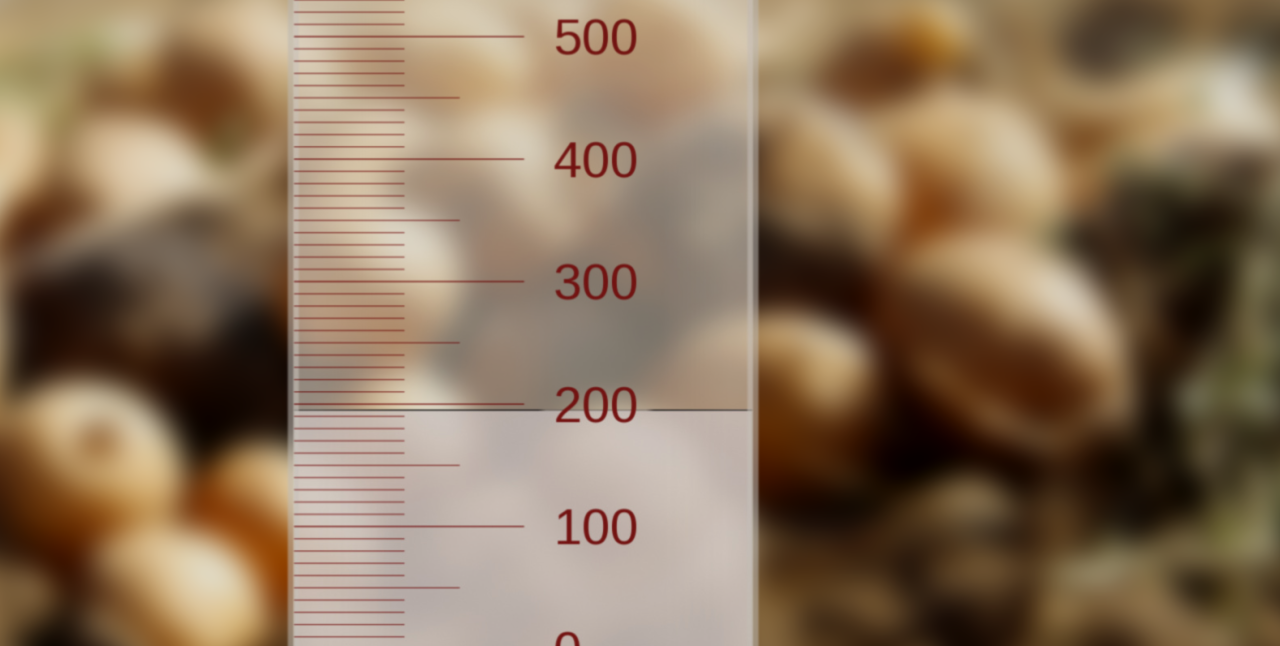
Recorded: 195 mL
